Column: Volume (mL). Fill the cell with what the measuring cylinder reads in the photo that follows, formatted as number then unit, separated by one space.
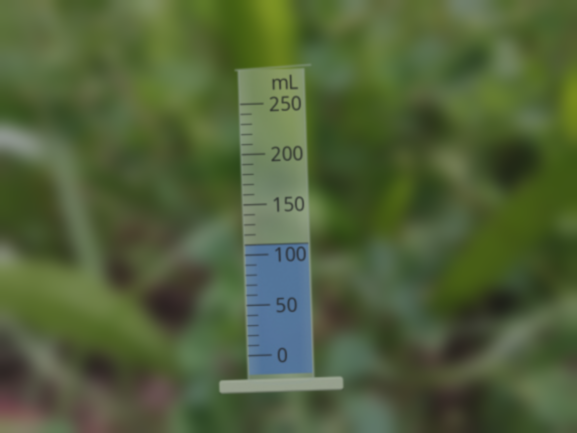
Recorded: 110 mL
